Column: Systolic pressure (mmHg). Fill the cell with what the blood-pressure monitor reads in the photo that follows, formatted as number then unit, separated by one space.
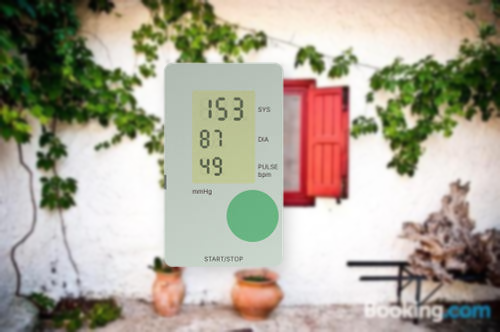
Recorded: 153 mmHg
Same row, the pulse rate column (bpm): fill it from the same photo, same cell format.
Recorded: 49 bpm
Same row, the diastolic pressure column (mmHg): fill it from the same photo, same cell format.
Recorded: 87 mmHg
